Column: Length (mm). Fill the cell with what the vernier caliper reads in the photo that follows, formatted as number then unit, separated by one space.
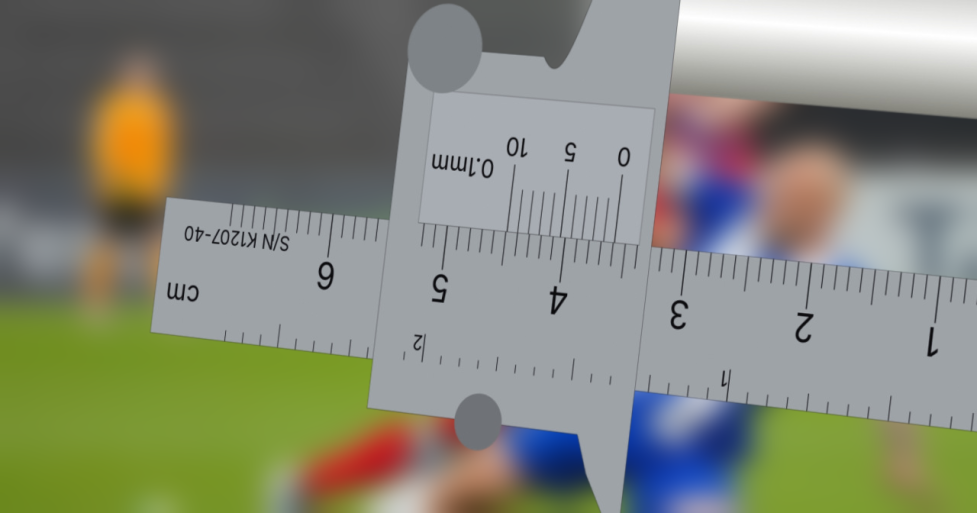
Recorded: 35.9 mm
